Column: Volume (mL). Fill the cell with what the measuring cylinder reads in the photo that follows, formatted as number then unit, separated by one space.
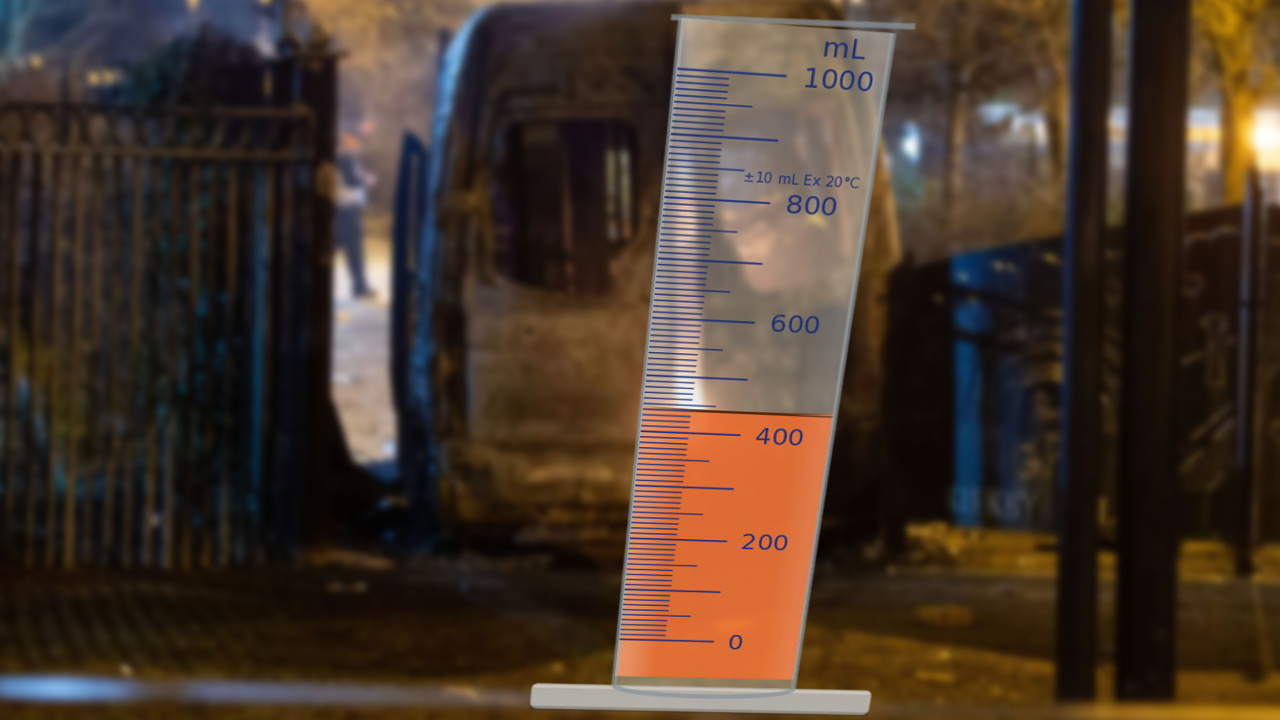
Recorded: 440 mL
